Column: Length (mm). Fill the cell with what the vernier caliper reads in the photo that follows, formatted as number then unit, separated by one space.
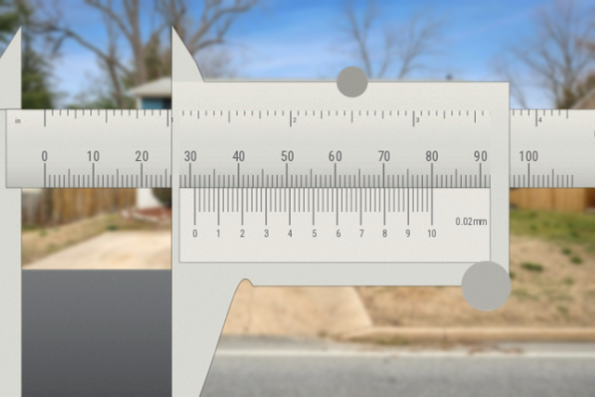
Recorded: 31.0 mm
